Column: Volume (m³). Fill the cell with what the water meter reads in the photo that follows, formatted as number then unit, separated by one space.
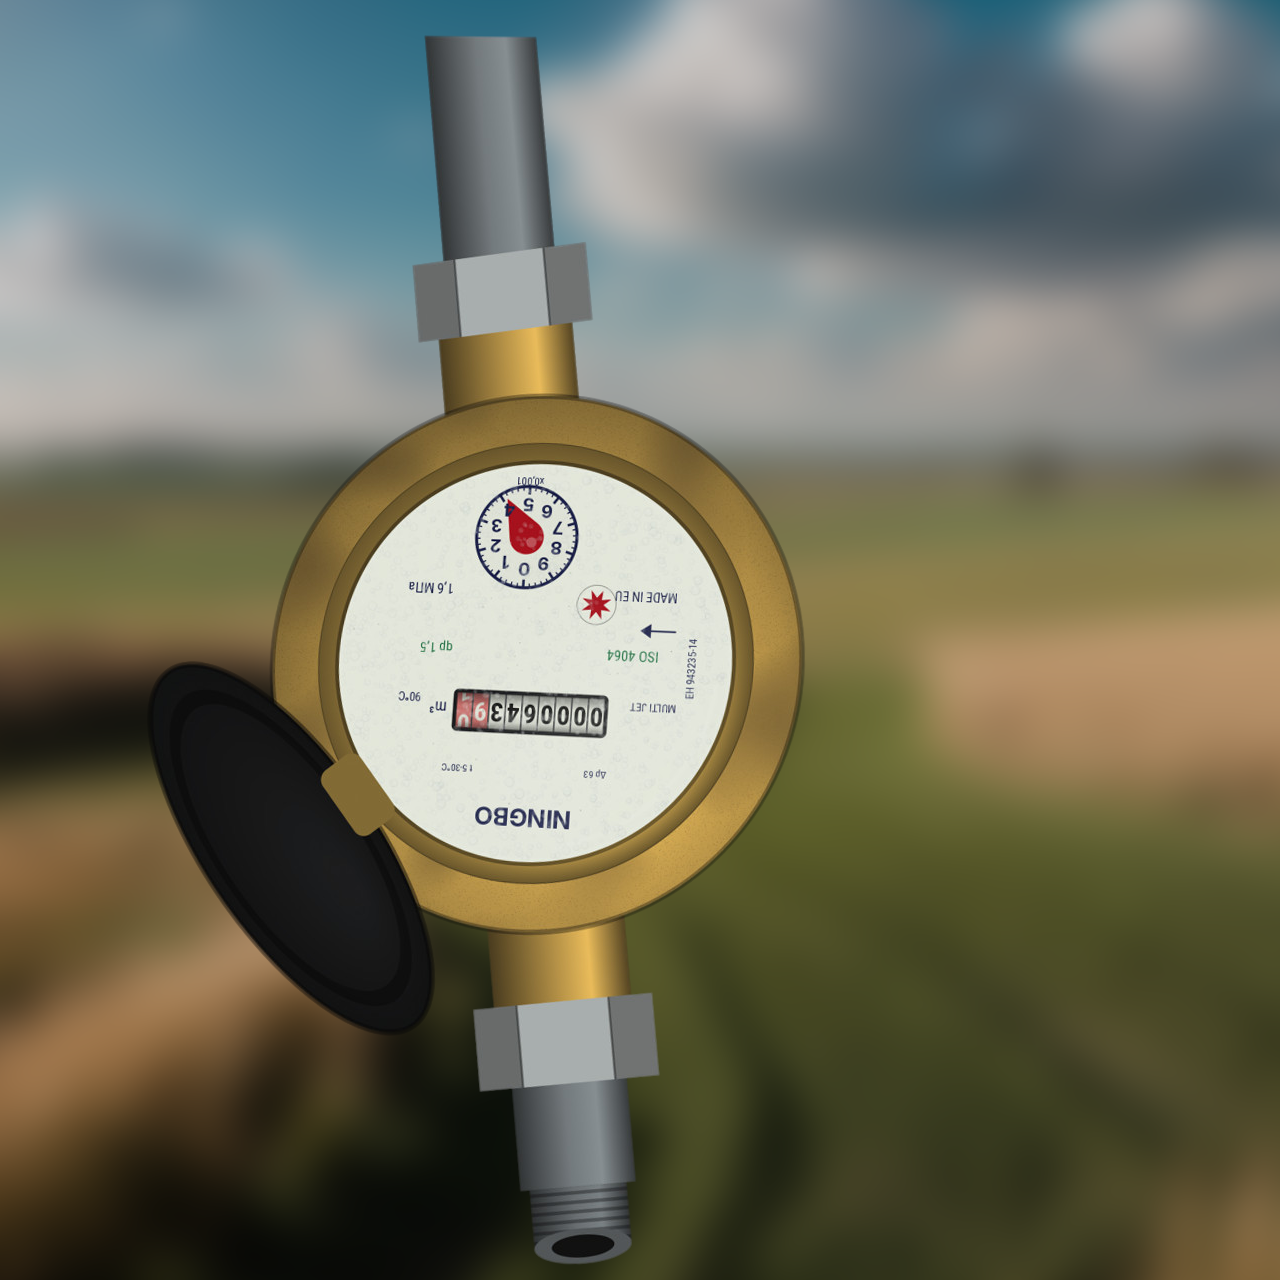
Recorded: 643.904 m³
